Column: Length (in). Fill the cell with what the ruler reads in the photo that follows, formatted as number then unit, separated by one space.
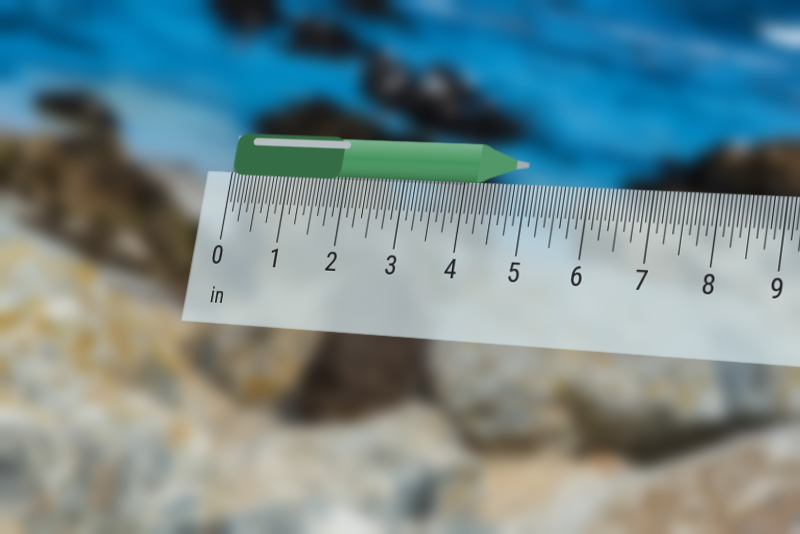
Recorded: 5 in
